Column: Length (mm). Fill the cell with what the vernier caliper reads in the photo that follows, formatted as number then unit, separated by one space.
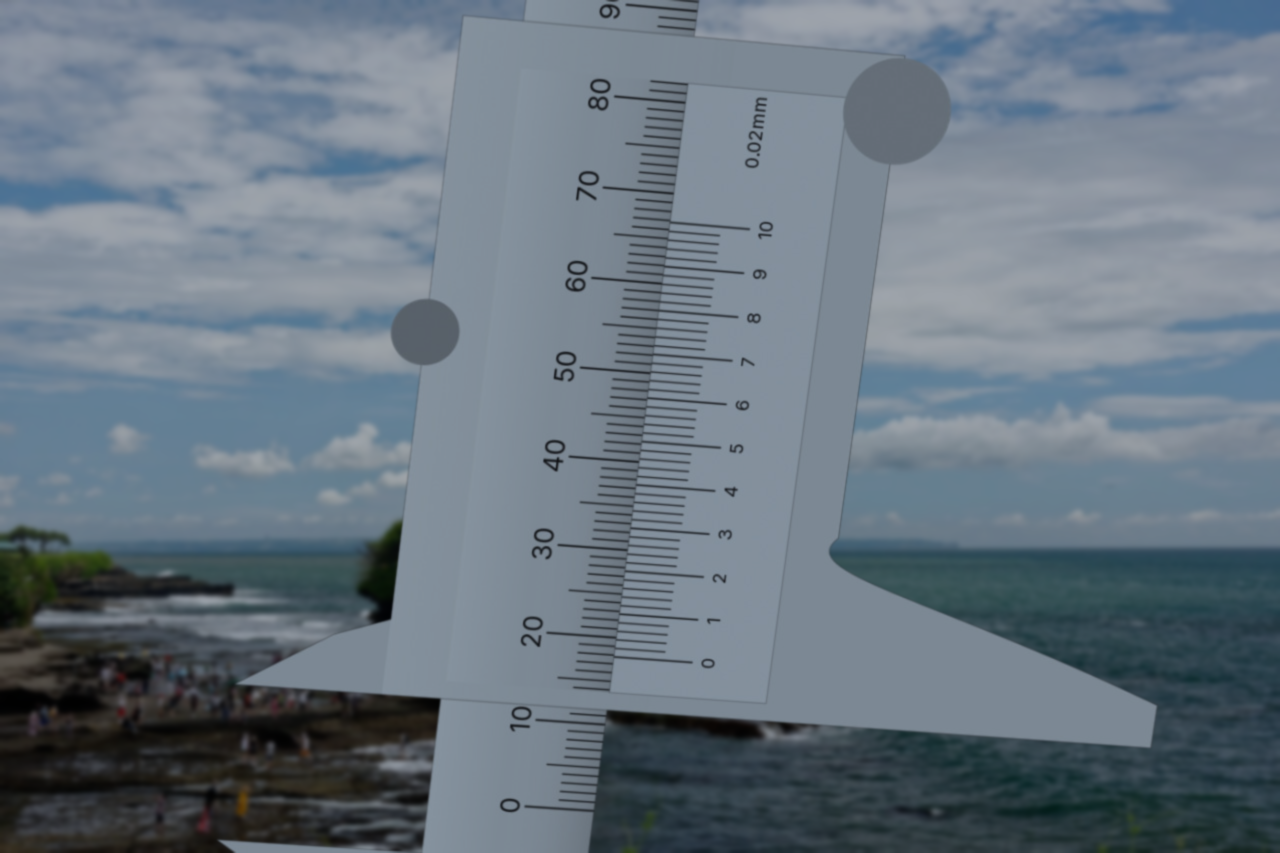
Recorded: 17.8 mm
